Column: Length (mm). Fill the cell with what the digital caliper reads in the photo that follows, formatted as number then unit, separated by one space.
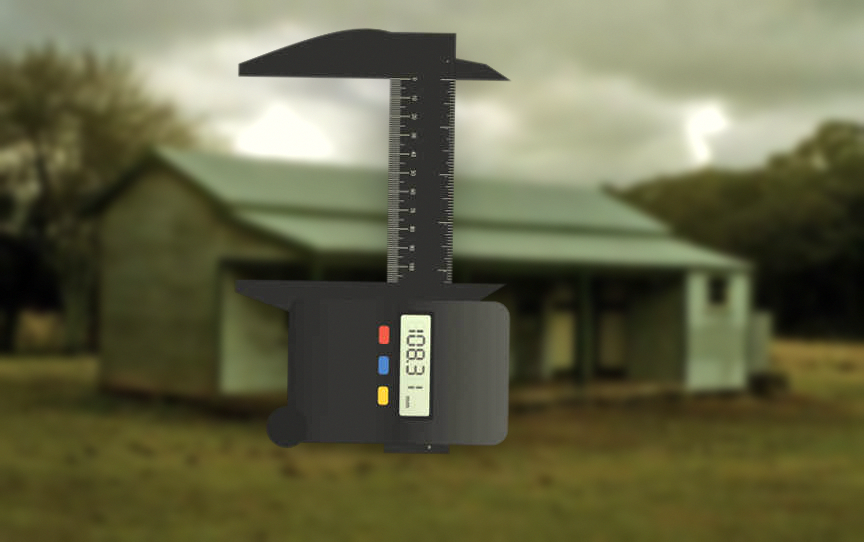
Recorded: 108.31 mm
